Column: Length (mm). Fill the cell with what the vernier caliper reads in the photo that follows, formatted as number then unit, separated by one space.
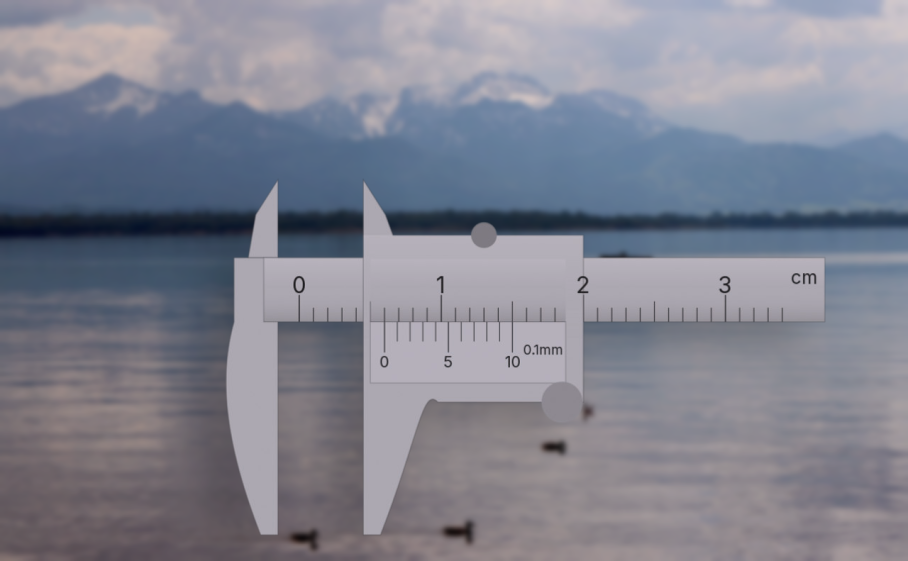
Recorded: 6.0 mm
